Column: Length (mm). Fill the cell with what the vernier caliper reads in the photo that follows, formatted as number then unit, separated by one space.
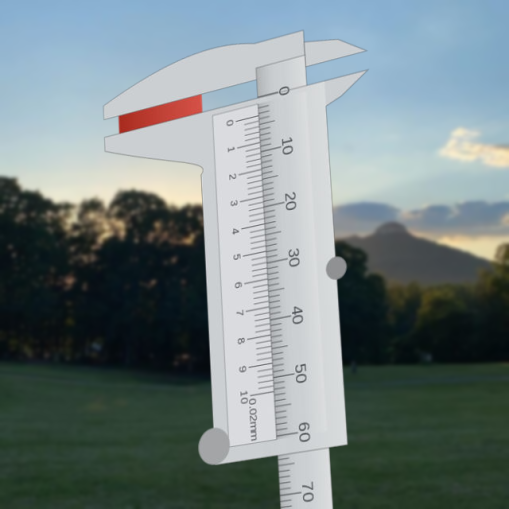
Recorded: 3.4 mm
